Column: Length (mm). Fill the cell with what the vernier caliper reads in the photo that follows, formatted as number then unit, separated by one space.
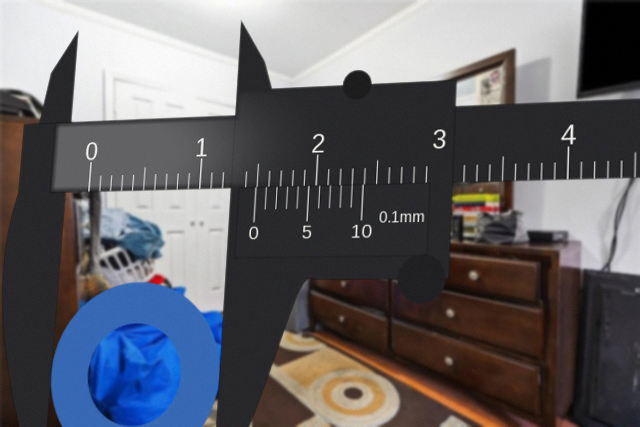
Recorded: 14.9 mm
